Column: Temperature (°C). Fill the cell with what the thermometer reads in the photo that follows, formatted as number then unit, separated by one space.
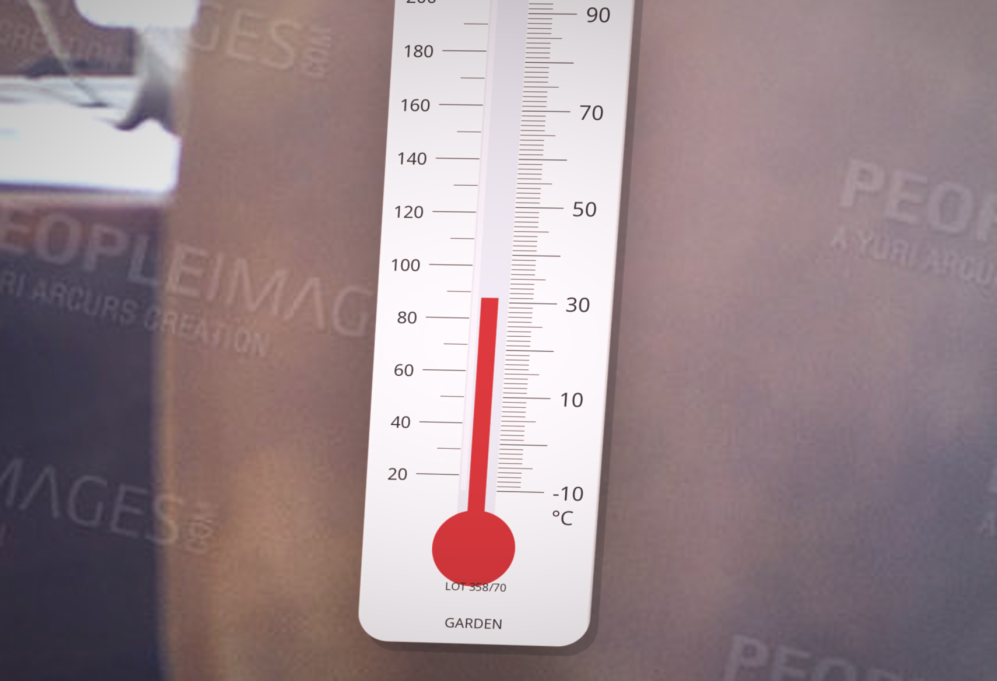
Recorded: 31 °C
